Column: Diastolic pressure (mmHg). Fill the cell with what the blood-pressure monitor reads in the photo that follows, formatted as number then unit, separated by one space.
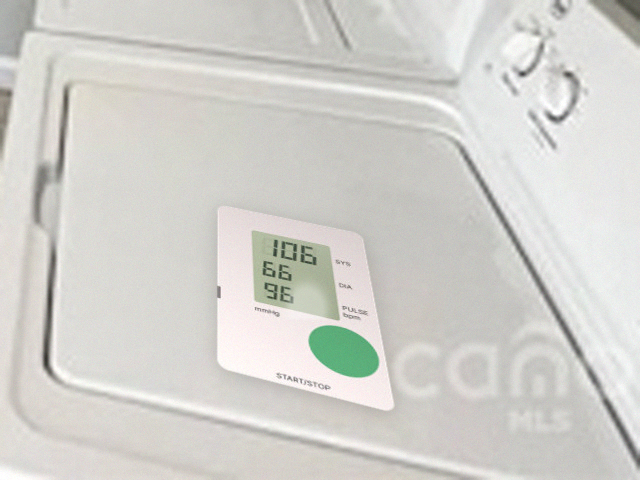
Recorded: 66 mmHg
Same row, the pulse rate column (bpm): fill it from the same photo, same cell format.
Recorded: 96 bpm
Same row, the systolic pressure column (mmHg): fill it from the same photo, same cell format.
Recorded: 106 mmHg
